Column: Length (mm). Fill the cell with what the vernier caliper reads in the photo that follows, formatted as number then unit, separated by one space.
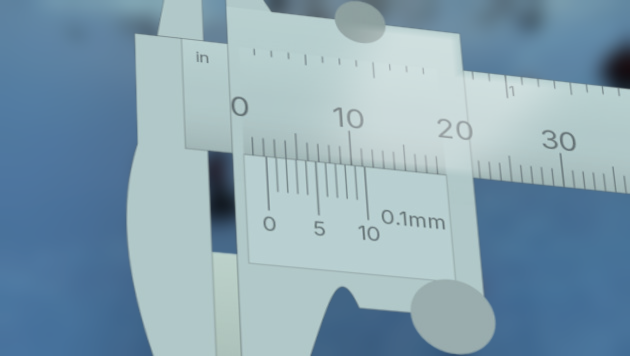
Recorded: 2.2 mm
